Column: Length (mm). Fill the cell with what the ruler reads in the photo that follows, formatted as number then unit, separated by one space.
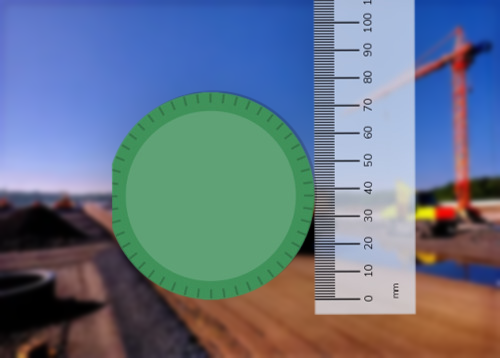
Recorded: 75 mm
